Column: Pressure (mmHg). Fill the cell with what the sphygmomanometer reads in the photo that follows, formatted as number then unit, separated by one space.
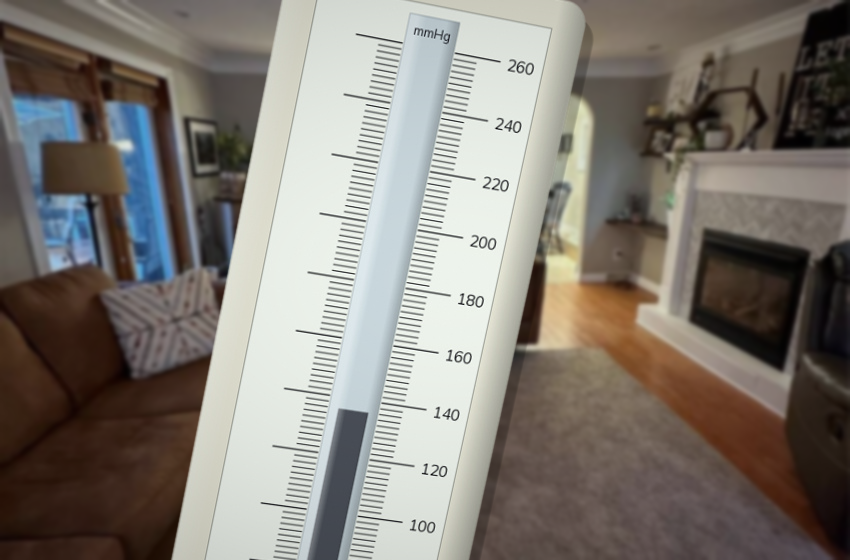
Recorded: 136 mmHg
